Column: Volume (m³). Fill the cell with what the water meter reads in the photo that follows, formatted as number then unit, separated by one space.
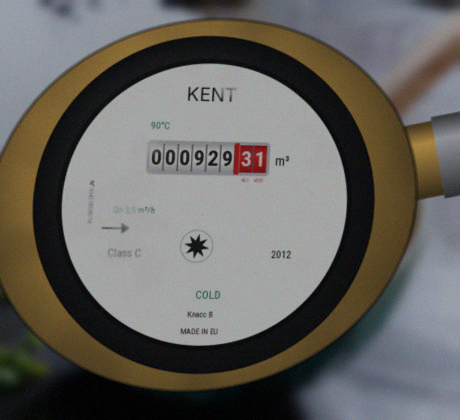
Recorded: 929.31 m³
